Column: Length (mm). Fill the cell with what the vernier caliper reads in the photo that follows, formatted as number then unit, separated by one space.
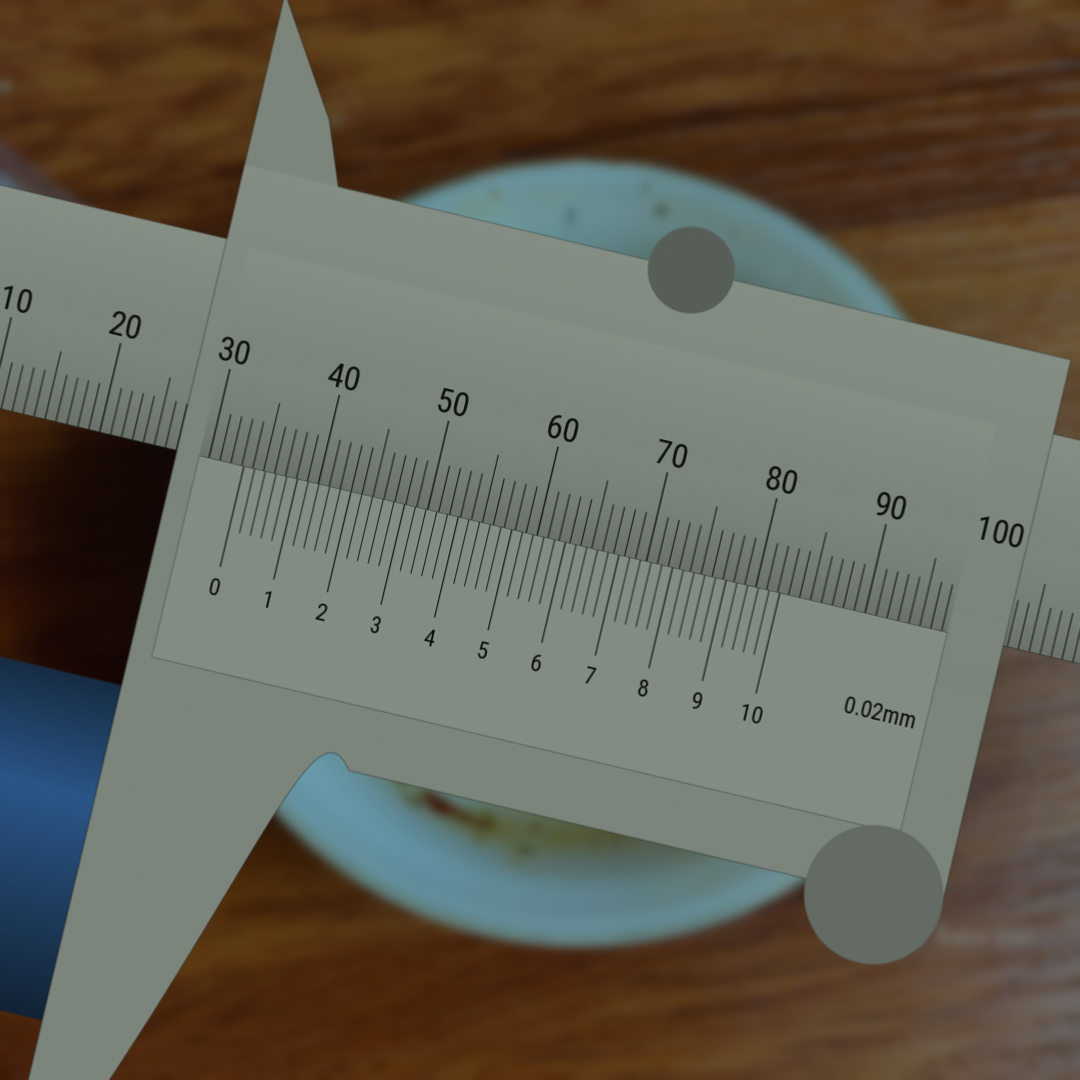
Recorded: 33.2 mm
